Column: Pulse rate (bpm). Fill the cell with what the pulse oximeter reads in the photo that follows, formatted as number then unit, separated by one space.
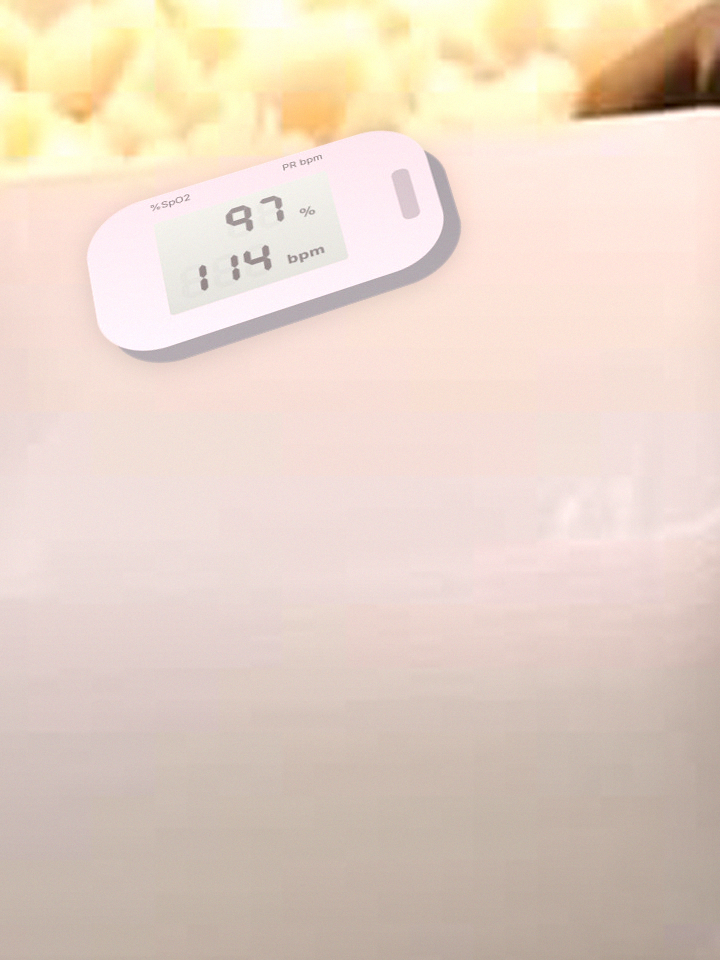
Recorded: 114 bpm
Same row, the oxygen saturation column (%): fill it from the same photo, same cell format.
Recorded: 97 %
